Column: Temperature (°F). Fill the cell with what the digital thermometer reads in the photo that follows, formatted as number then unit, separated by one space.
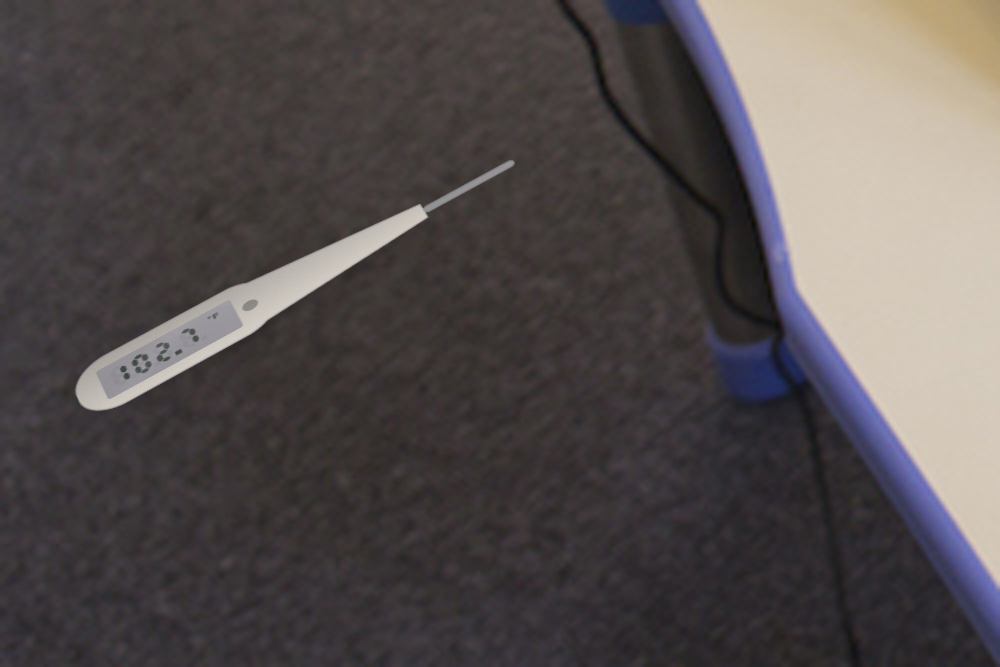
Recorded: 102.7 °F
